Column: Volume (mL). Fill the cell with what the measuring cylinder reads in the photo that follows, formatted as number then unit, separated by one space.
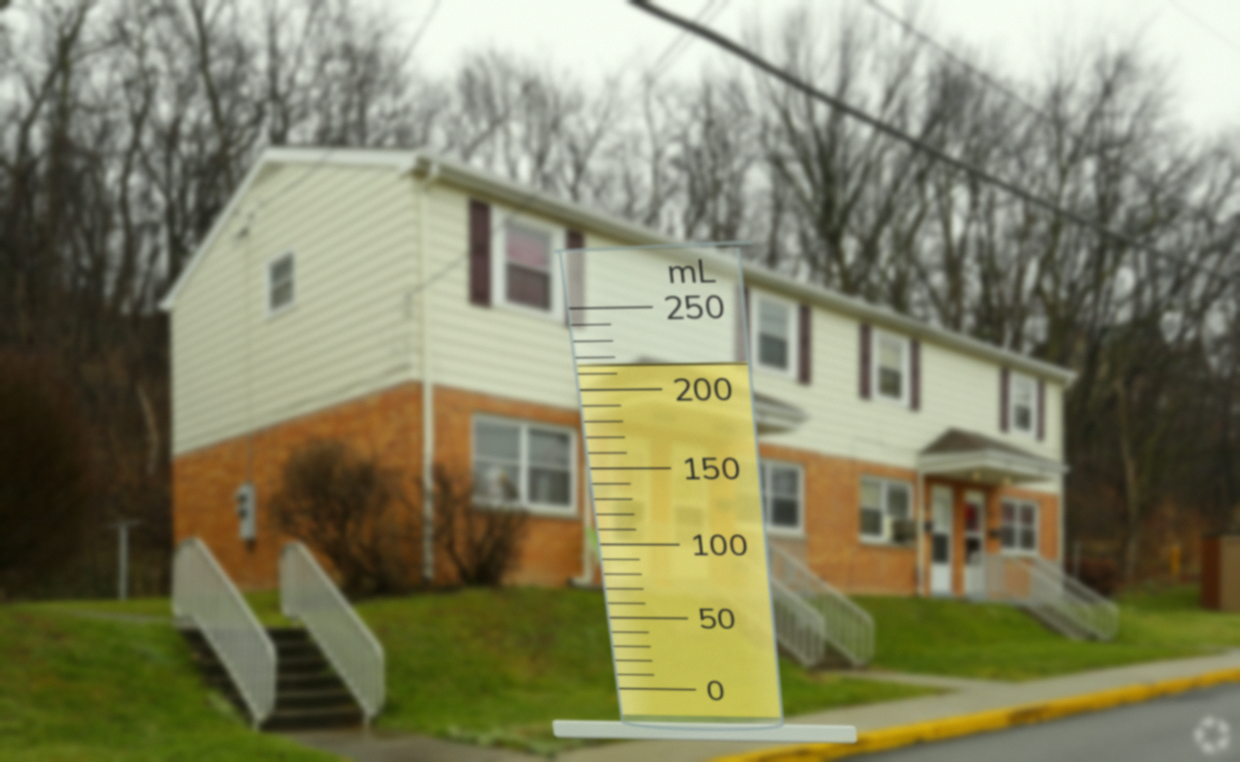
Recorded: 215 mL
